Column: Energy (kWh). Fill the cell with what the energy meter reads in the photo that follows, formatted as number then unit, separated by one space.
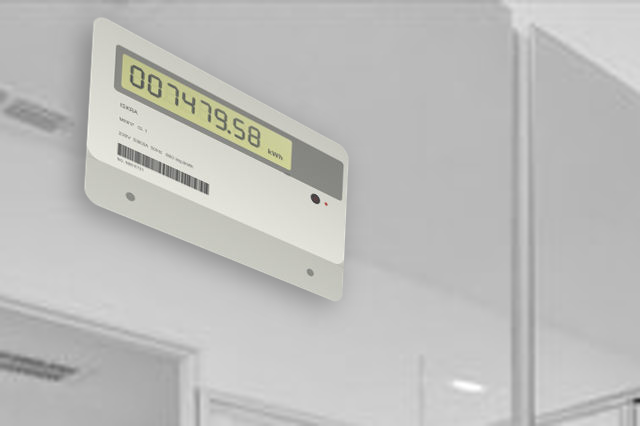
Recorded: 7479.58 kWh
